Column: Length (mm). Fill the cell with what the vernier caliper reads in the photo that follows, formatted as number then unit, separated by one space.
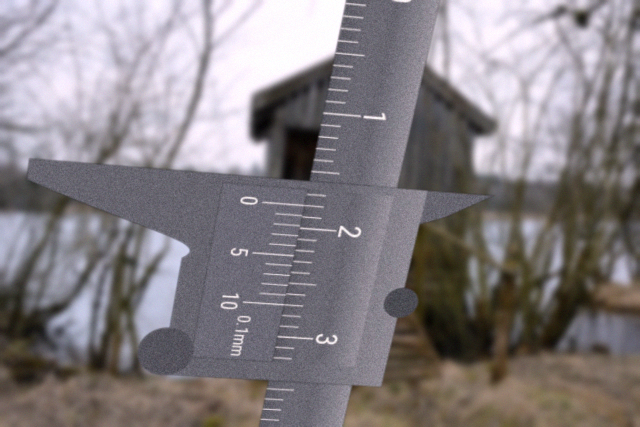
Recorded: 18.0 mm
